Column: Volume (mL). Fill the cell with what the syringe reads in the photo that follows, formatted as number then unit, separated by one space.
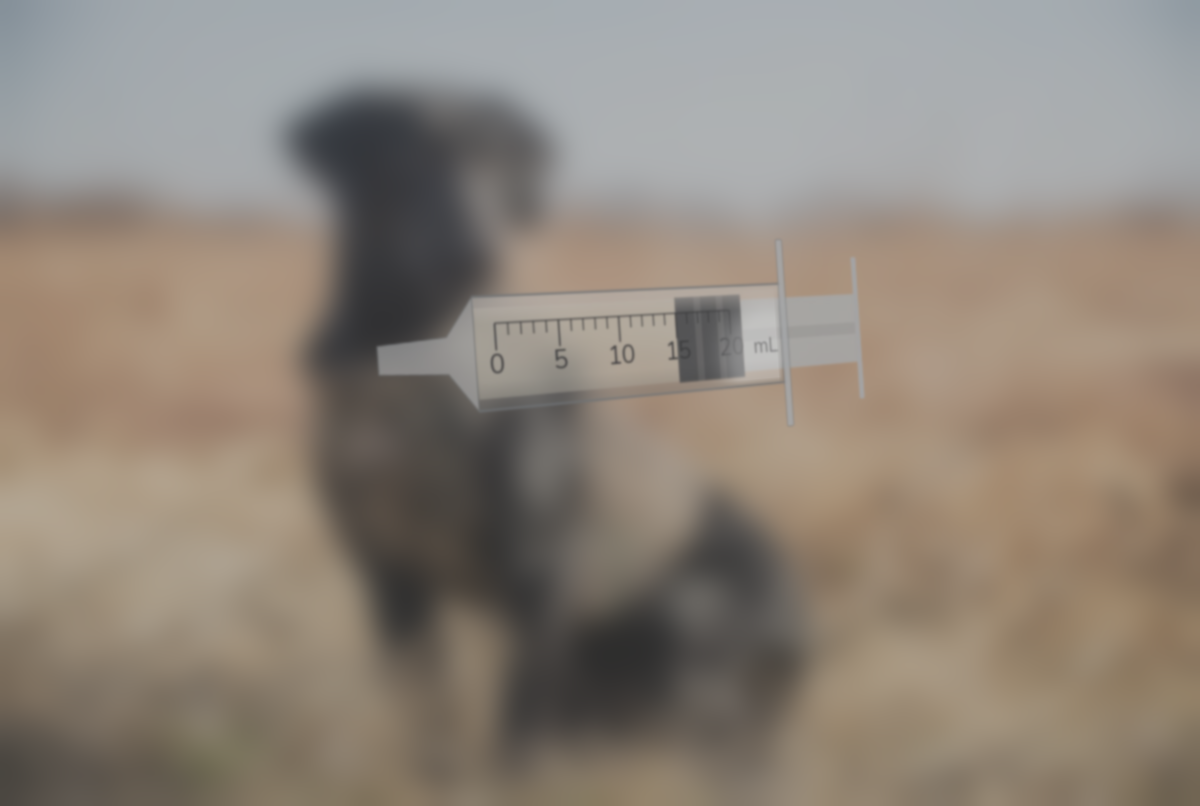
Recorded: 15 mL
